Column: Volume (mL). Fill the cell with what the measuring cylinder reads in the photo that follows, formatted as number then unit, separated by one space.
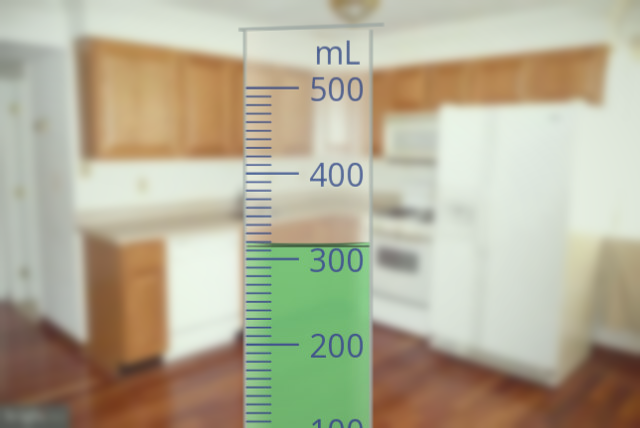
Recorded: 315 mL
